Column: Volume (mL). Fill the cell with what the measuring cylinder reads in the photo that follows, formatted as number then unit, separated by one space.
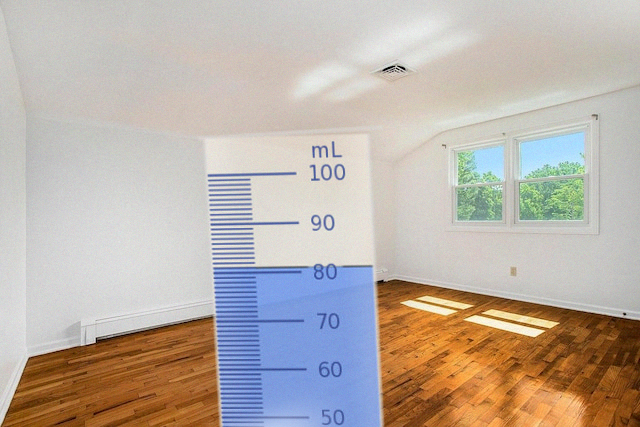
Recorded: 81 mL
